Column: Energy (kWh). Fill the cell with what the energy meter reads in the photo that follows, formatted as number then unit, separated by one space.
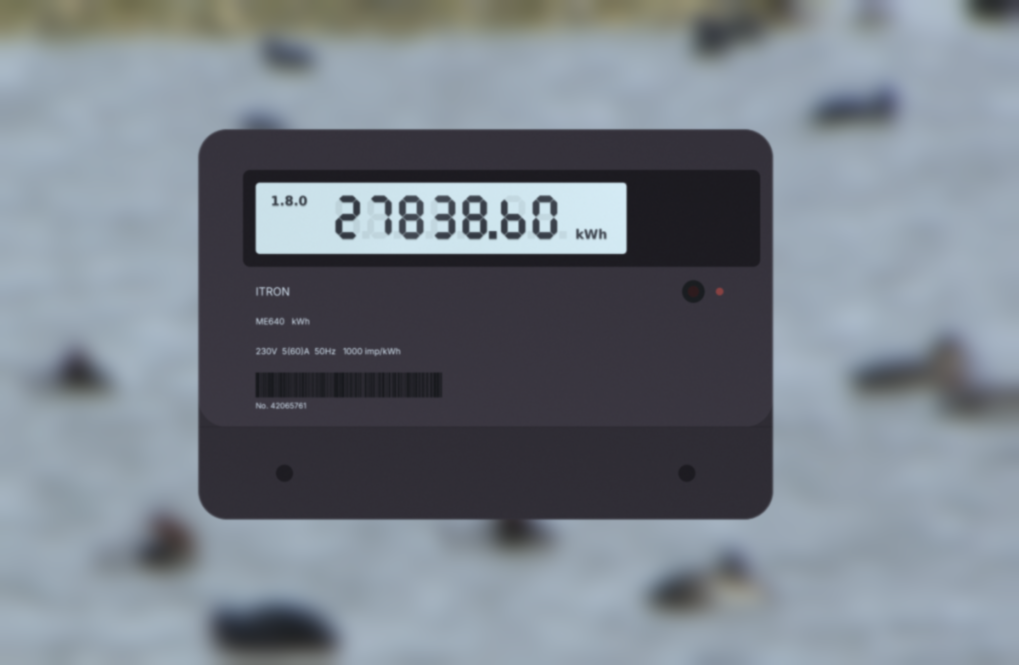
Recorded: 27838.60 kWh
